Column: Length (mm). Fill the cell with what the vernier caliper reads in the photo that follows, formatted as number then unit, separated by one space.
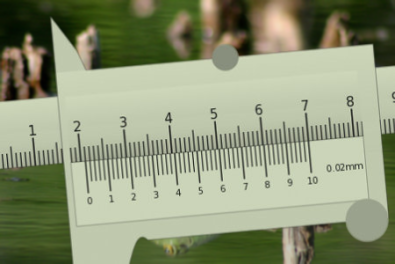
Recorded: 21.0 mm
